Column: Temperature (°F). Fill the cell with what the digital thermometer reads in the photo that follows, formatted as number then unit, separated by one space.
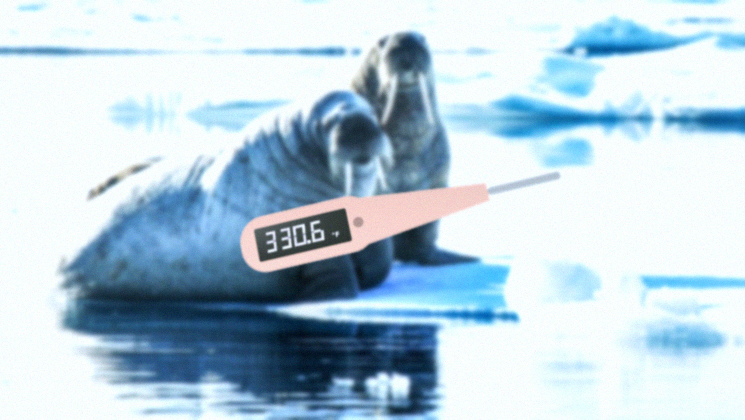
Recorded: 330.6 °F
